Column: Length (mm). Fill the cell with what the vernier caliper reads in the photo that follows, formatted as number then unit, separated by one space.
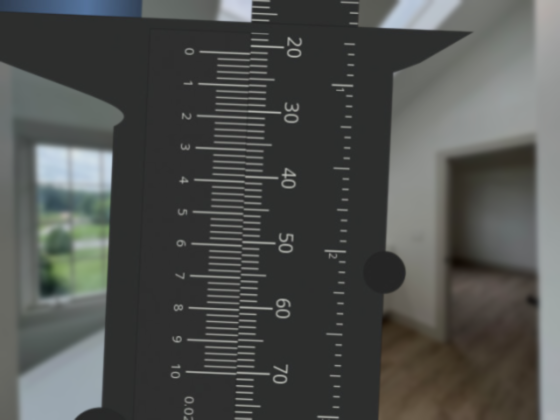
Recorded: 21.2 mm
